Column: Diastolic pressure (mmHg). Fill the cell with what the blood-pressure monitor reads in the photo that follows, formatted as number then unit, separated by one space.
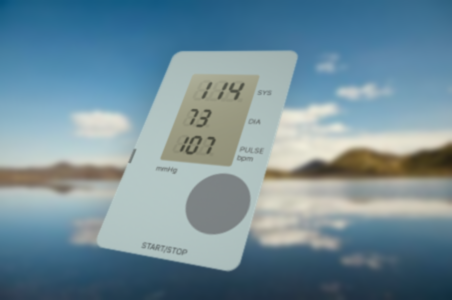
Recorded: 73 mmHg
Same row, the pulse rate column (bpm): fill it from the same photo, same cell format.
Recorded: 107 bpm
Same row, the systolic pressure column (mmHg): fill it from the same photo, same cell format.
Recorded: 114 mmHg
